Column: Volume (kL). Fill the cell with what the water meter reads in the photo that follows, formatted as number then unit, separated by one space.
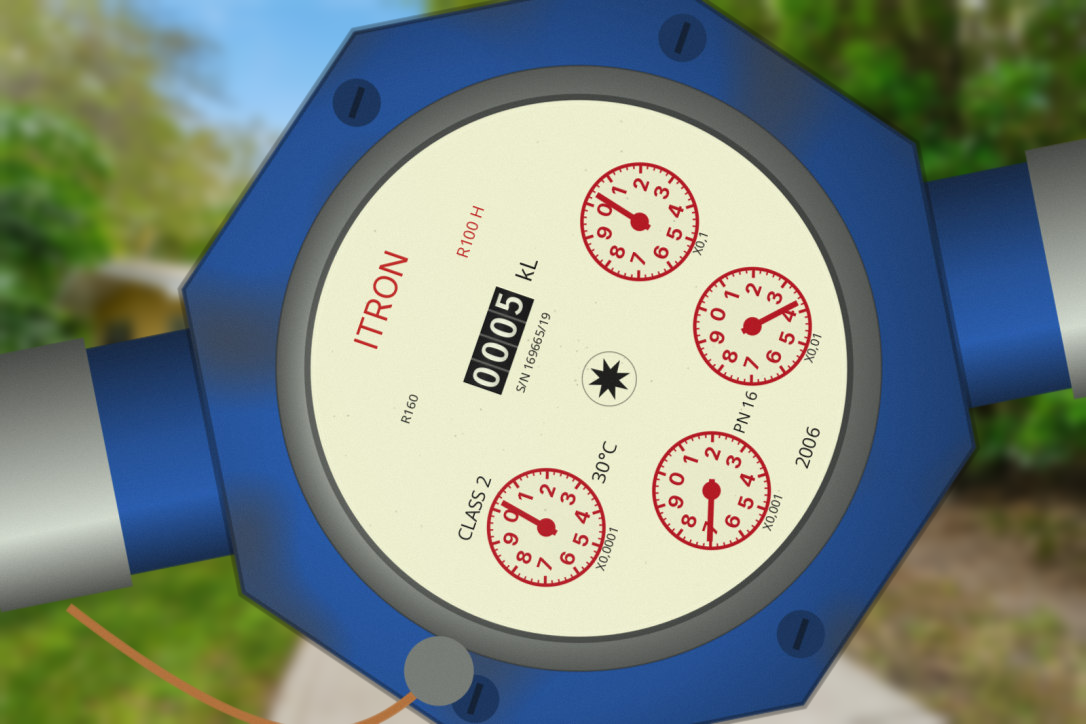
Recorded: 5.0370 kL
